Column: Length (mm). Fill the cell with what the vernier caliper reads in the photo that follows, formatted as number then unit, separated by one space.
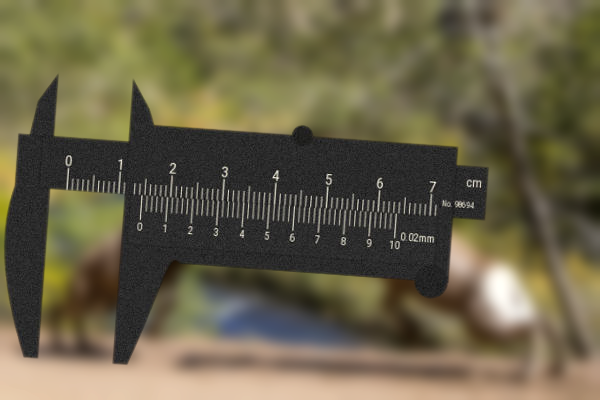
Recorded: 14.5 mm
